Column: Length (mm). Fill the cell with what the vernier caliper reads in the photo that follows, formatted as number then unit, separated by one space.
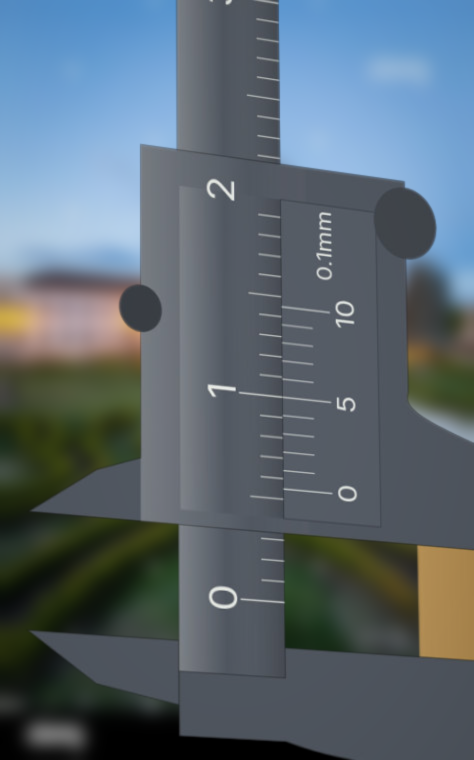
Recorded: 5.5 mm
